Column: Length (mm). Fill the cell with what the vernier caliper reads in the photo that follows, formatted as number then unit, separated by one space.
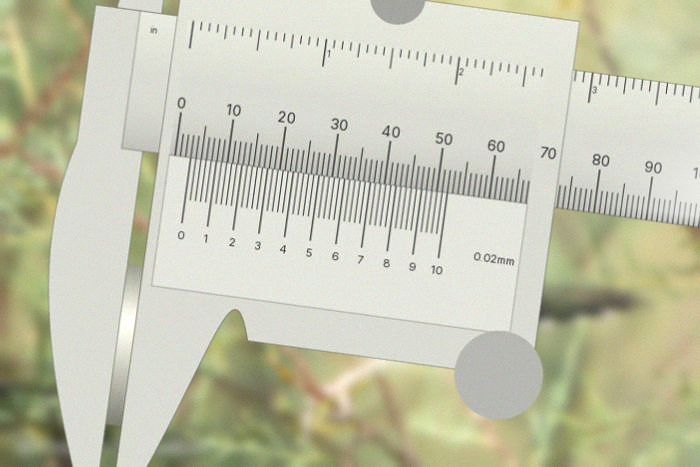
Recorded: 3.0 mm
